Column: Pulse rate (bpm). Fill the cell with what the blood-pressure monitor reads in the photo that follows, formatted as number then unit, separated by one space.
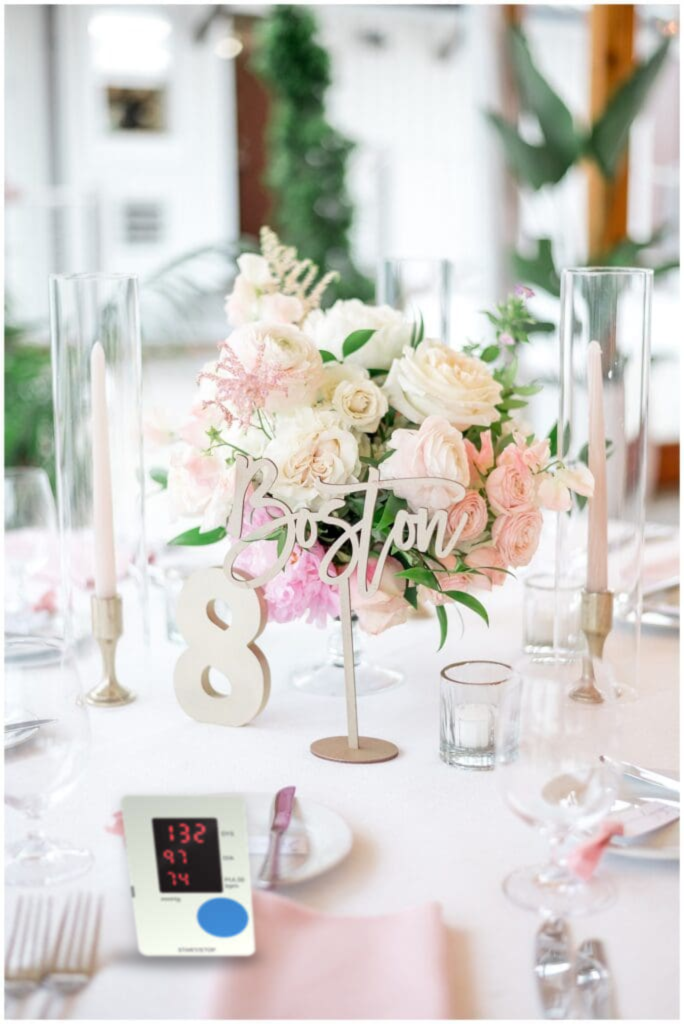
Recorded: 74 bpm
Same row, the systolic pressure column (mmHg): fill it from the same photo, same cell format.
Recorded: 132 mmHg
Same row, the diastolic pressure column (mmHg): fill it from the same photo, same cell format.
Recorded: 97 mmHg
